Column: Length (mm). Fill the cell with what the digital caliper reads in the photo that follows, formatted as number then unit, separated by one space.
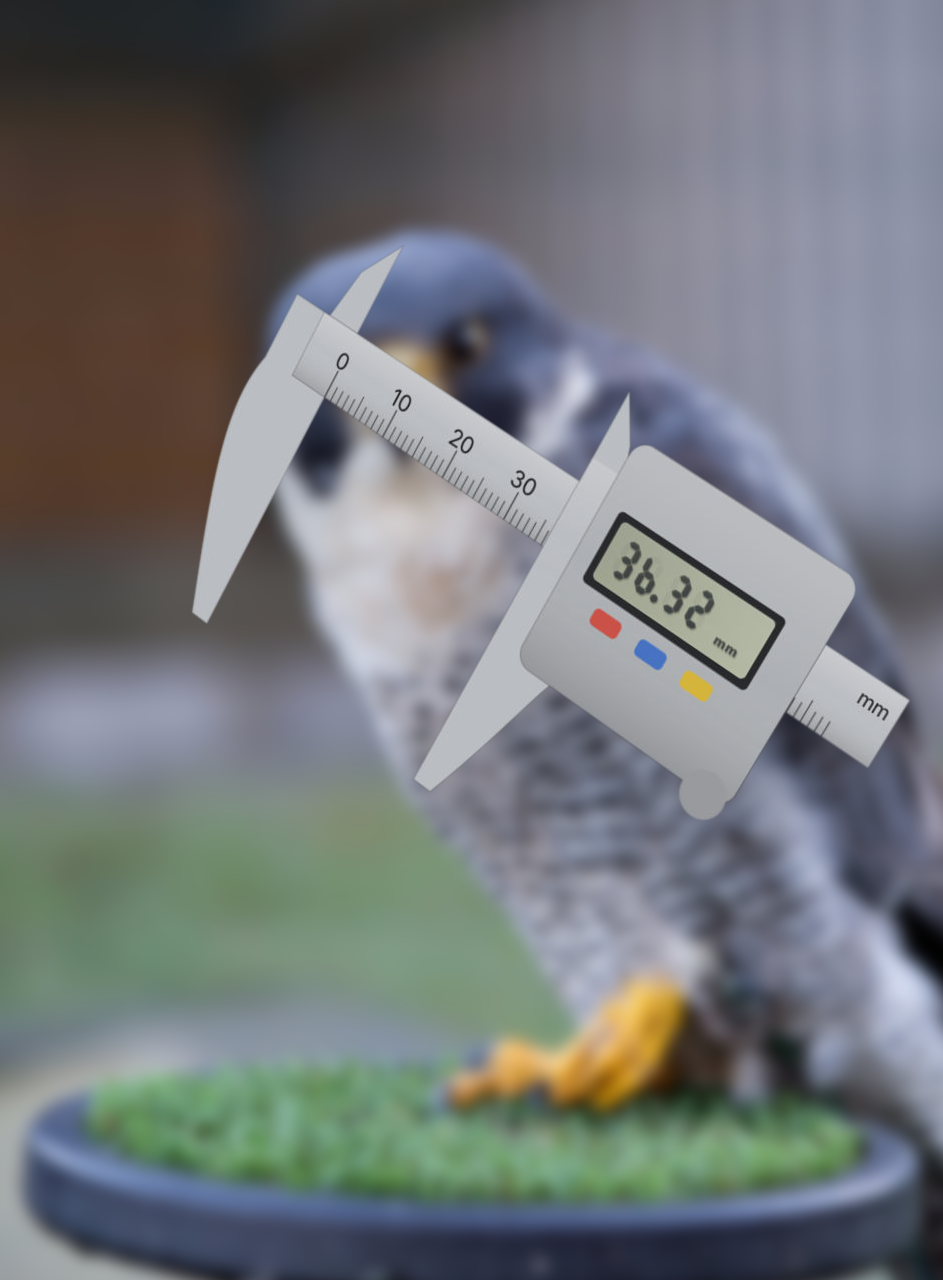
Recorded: 36.32 mm
